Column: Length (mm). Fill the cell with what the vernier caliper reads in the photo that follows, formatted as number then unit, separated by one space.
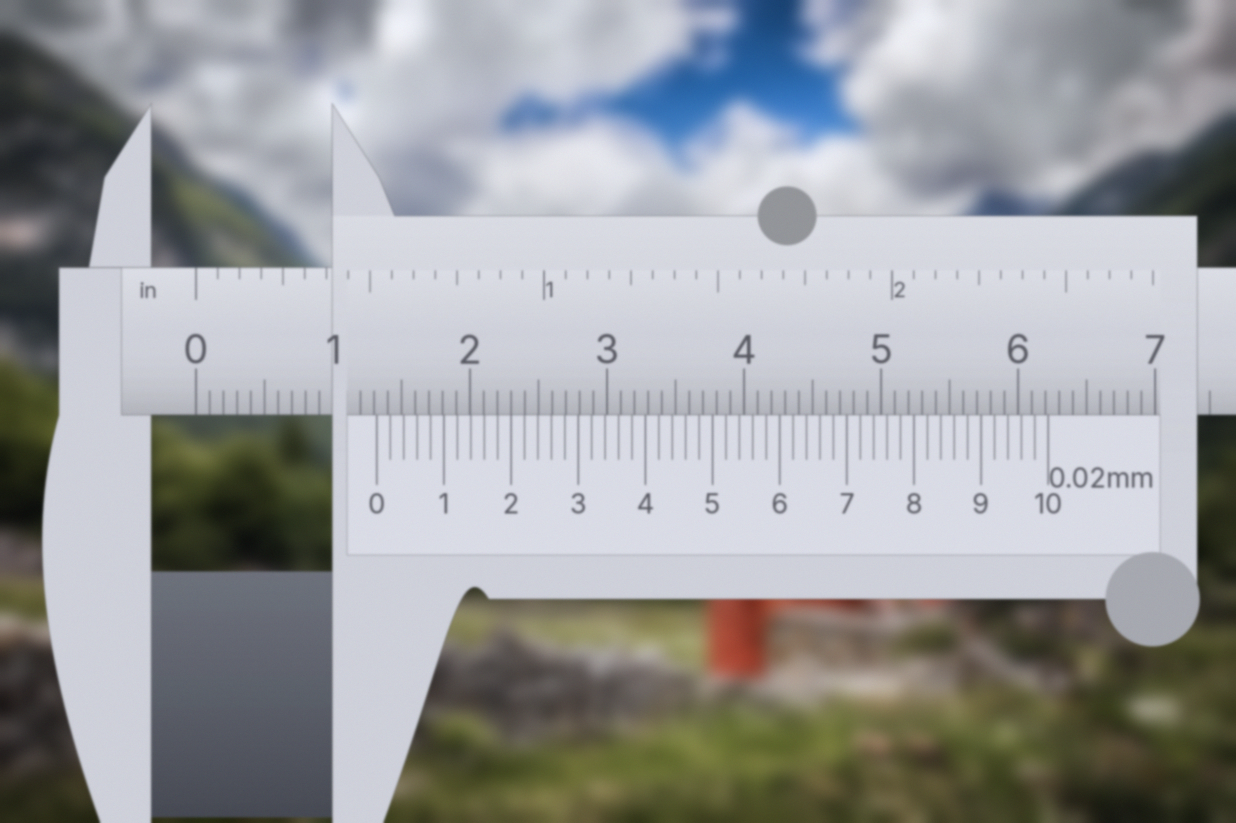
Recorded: 13.2 mm
